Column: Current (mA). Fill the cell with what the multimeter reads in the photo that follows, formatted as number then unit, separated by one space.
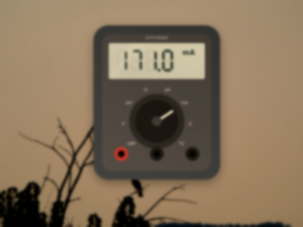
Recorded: 171.0 mA
